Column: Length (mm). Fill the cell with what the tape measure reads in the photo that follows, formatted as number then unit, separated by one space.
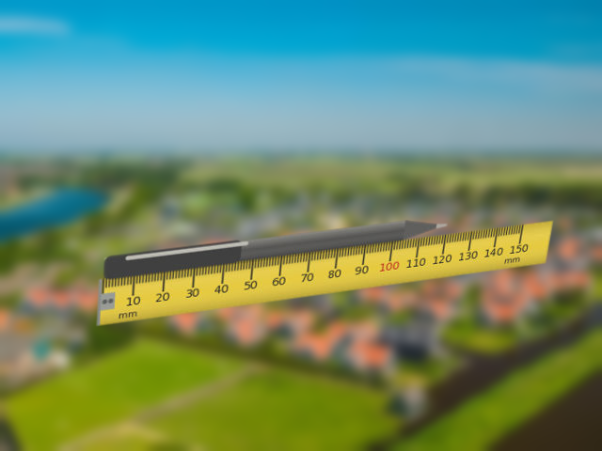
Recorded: 120 mm
